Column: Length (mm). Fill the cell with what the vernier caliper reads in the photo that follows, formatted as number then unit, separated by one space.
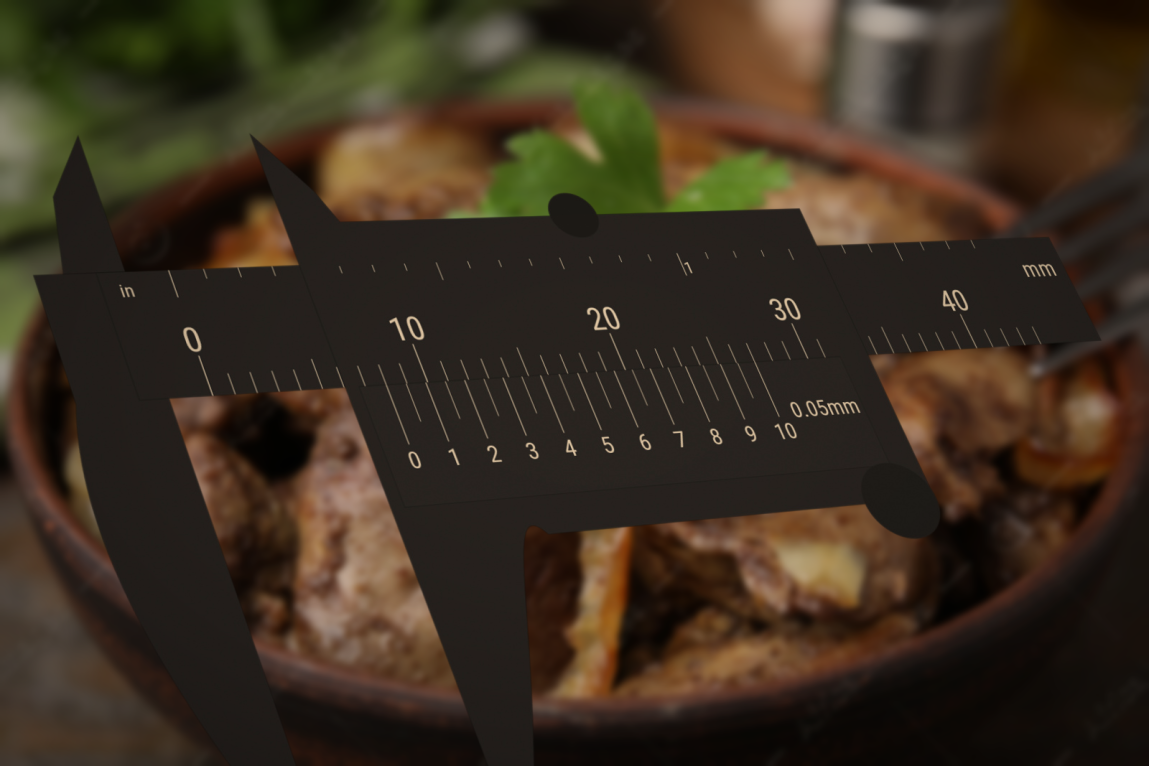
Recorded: 8.0 mm
